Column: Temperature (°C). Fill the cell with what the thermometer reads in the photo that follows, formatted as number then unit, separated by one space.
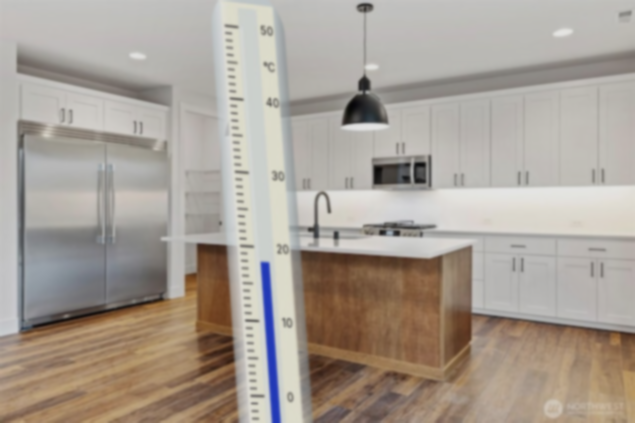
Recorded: 18 °C
